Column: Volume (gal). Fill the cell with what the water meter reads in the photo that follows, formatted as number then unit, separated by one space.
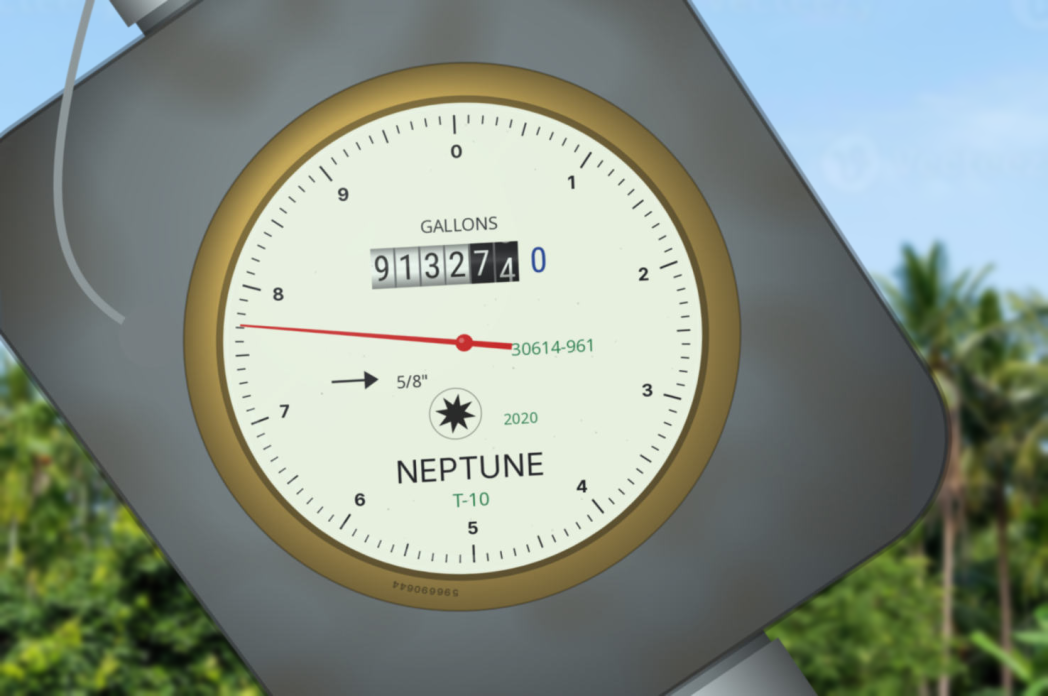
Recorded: 9132737.7 gal
